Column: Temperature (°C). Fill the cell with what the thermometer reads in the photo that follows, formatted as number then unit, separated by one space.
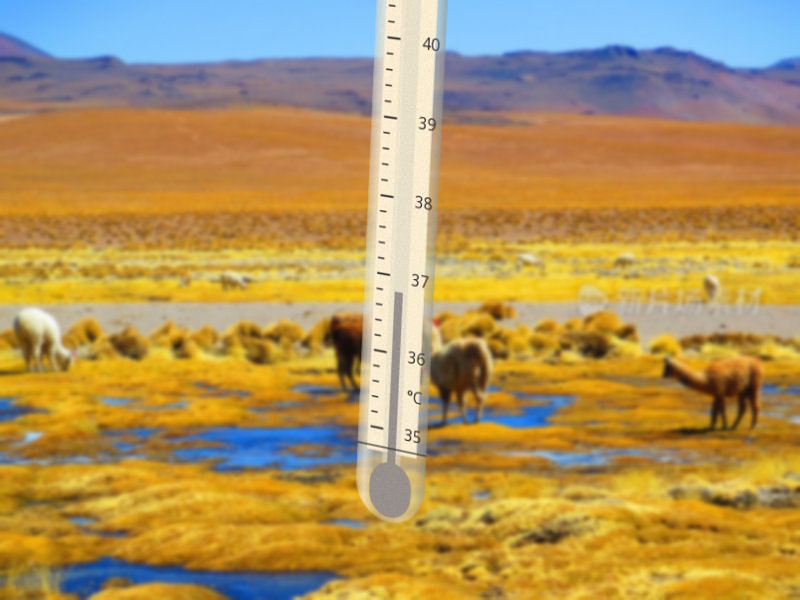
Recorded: 36.8 °C
